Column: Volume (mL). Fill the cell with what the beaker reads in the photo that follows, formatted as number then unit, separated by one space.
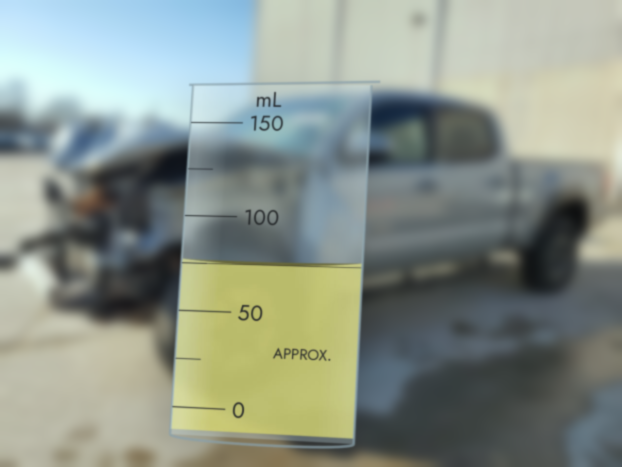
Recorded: 75 mL
